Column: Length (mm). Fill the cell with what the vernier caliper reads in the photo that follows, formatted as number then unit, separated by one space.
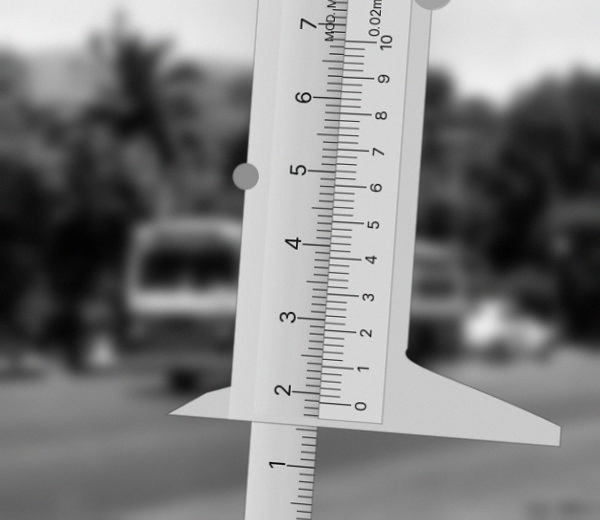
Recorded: 18.8 mm
